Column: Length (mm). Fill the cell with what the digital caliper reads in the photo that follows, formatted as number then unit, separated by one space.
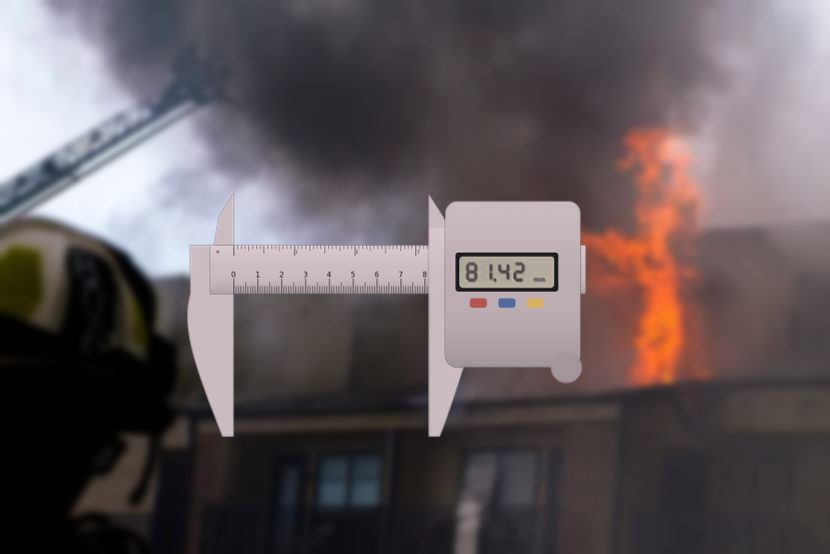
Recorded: 81.42 mm
